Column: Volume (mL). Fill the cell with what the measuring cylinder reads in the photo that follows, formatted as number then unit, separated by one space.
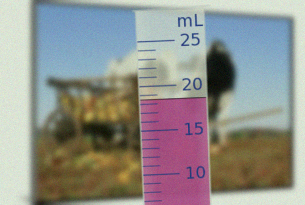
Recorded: 18.5 mL
